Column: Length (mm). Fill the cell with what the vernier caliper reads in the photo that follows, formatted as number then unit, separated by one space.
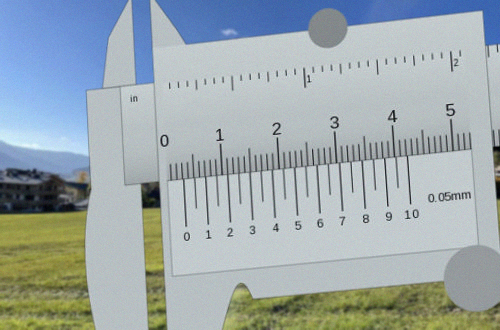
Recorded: 3.2 mm
